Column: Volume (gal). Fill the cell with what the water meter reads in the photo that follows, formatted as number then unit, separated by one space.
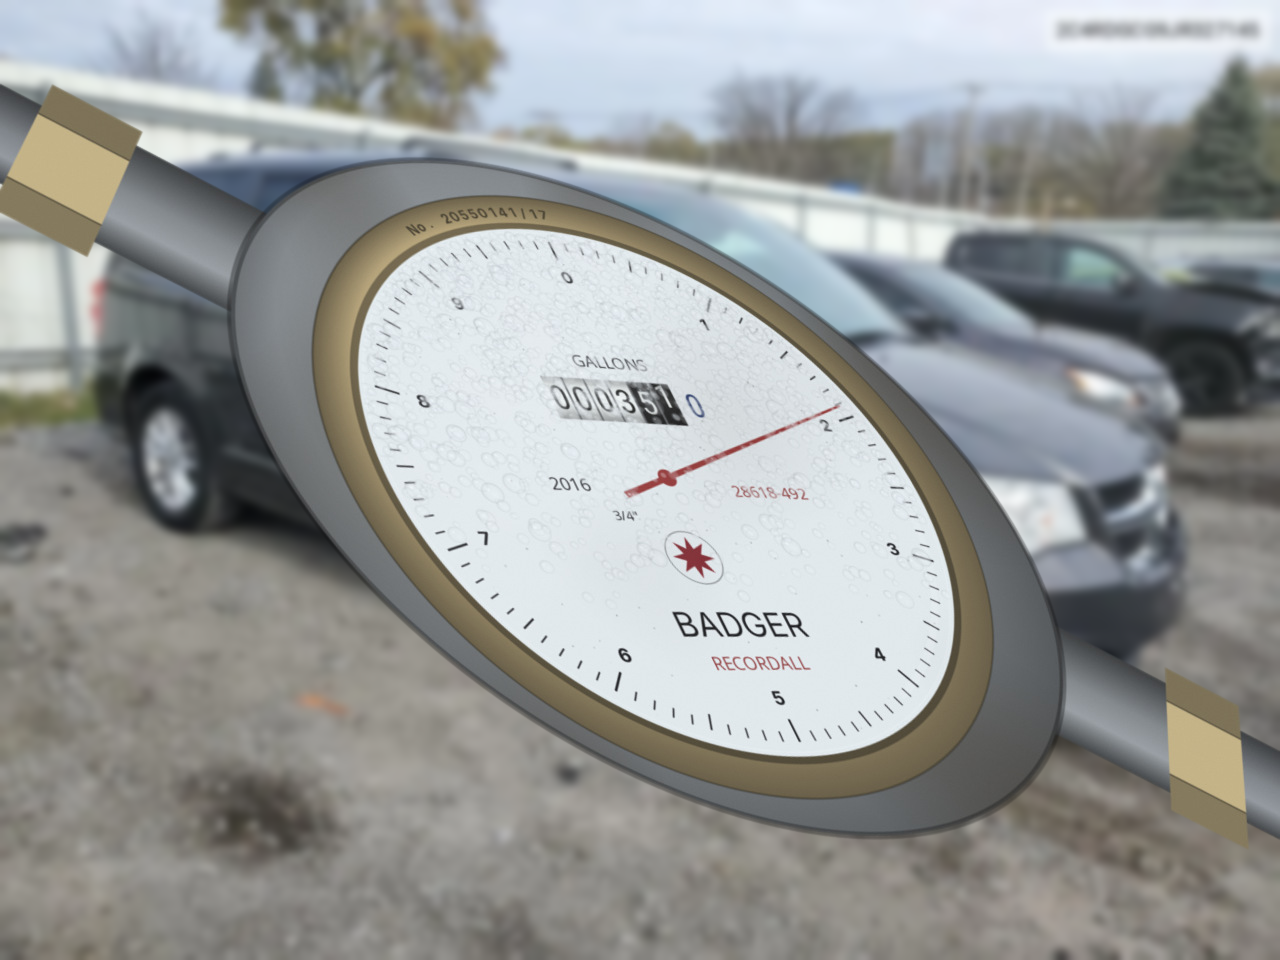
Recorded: 3511.9 gal
